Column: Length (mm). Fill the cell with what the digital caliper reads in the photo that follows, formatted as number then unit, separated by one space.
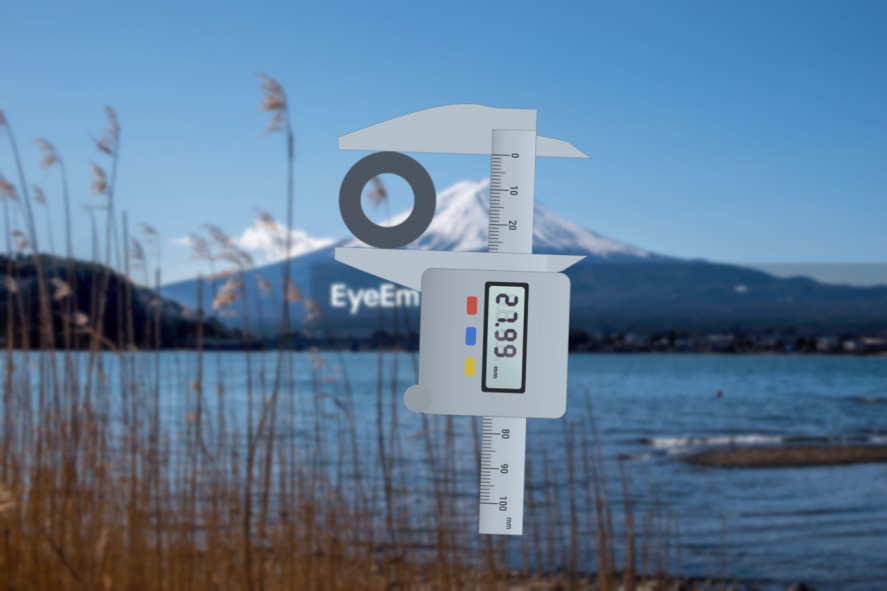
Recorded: 27.99 mm
